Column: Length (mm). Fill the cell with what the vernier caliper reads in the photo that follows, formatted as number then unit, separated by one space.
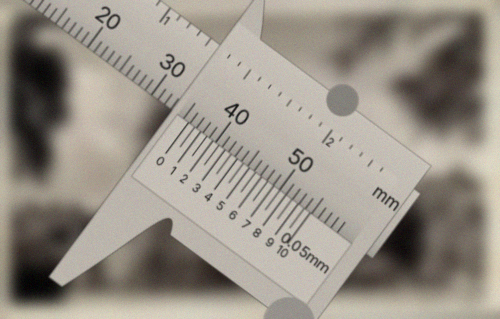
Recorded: 35.8 mm
